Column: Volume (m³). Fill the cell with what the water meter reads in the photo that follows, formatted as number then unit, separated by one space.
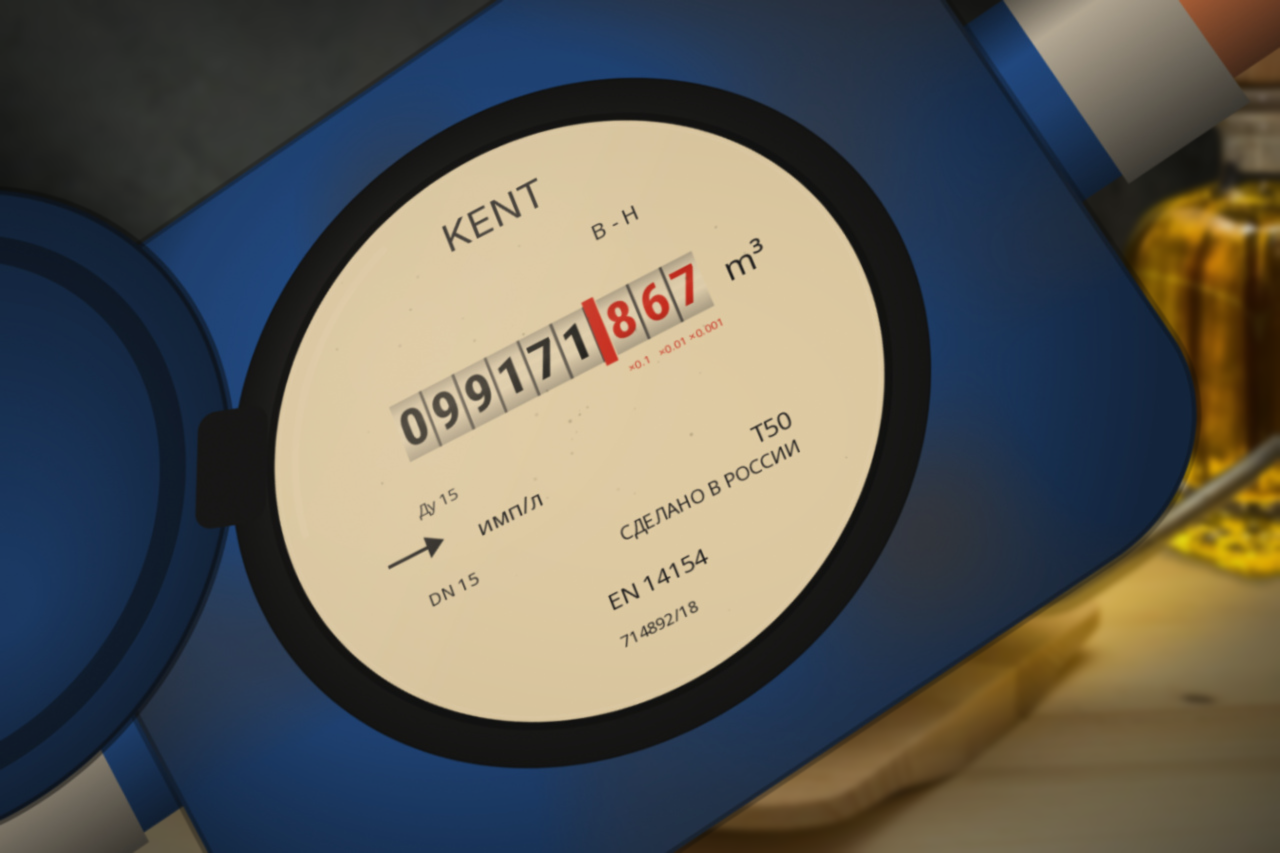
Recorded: 99171.867 m³
